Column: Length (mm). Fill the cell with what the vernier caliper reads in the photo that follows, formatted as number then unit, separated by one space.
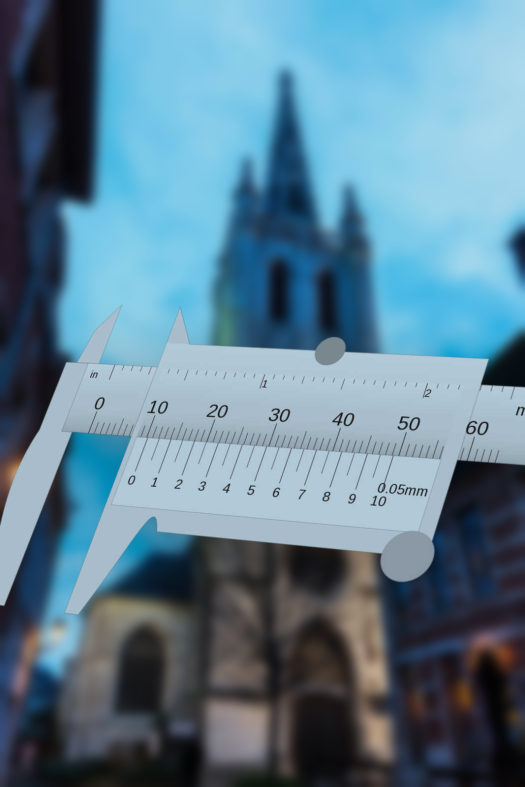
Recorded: 10.2 mm
